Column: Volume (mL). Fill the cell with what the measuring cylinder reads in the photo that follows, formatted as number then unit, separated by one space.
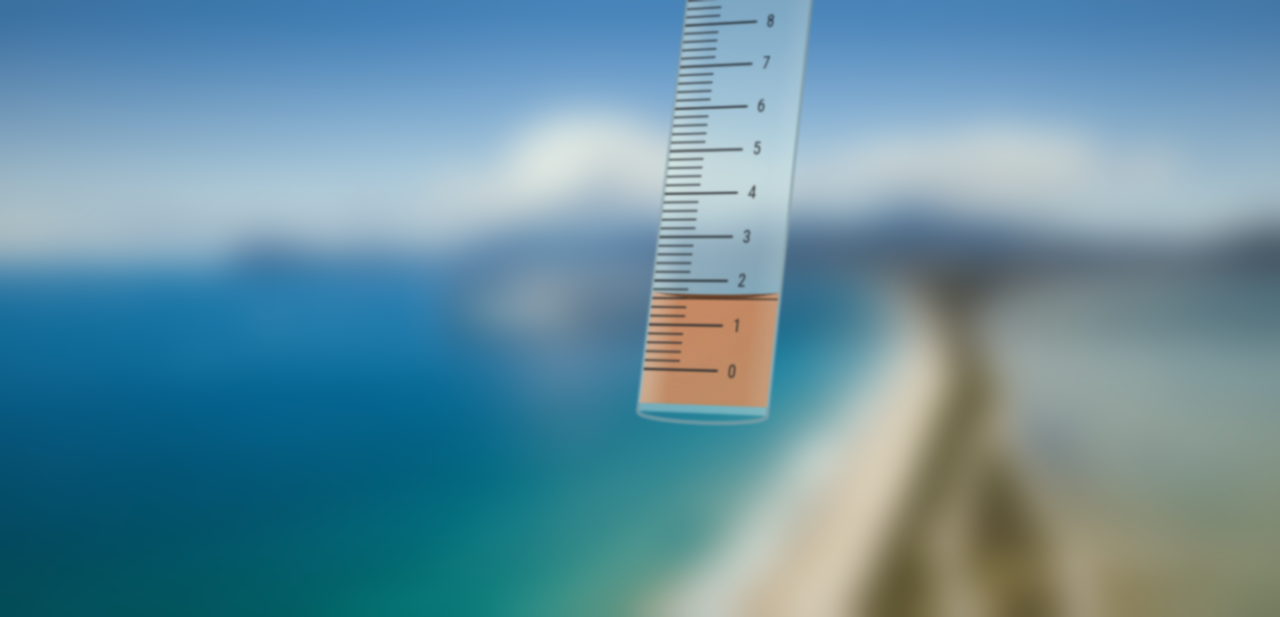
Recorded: 1.6 mL
